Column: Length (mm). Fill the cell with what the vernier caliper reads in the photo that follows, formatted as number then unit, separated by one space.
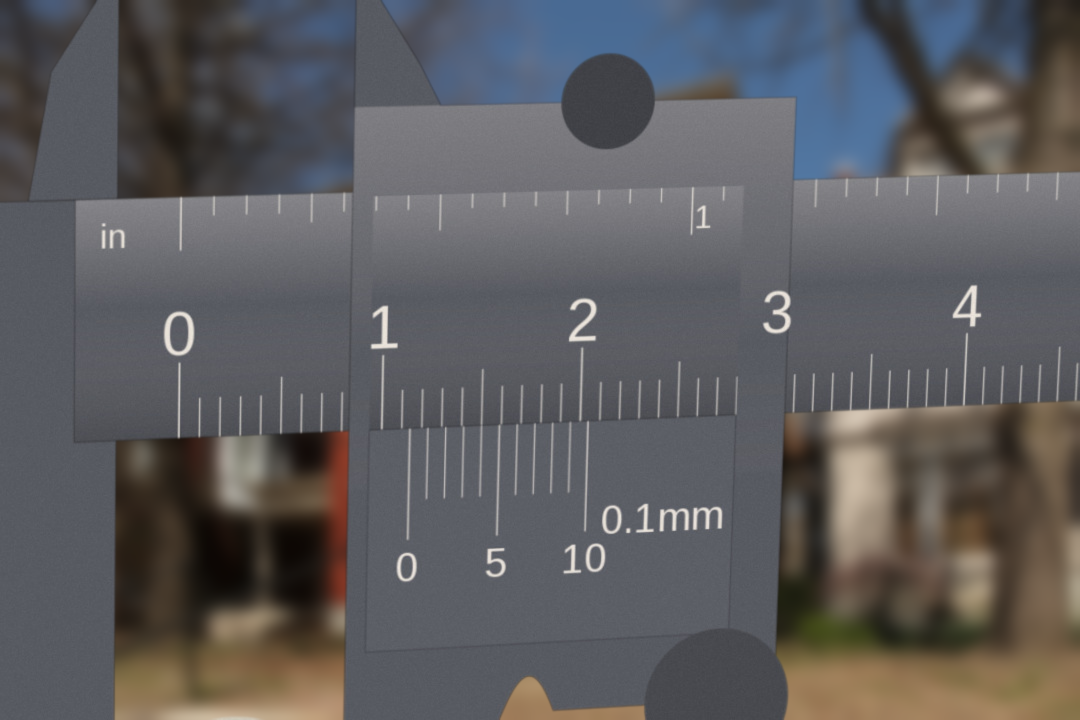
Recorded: 11.4 mm
